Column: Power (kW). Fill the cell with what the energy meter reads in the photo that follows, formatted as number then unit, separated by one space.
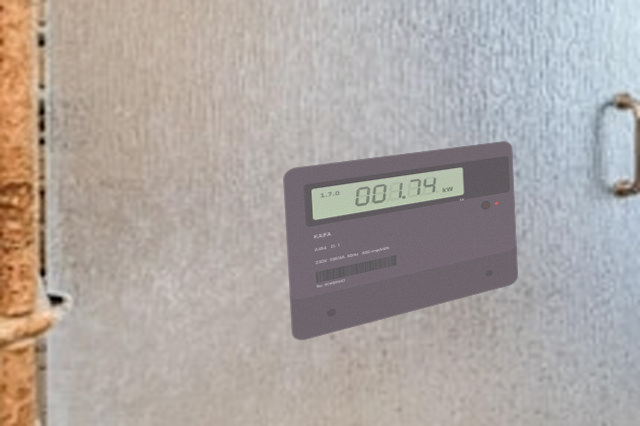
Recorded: 1.74 kW
